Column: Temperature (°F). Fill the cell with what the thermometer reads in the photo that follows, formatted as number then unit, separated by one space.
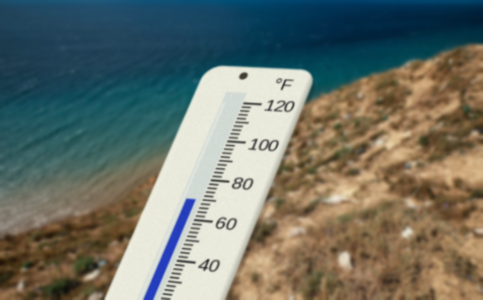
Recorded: 70 °F
